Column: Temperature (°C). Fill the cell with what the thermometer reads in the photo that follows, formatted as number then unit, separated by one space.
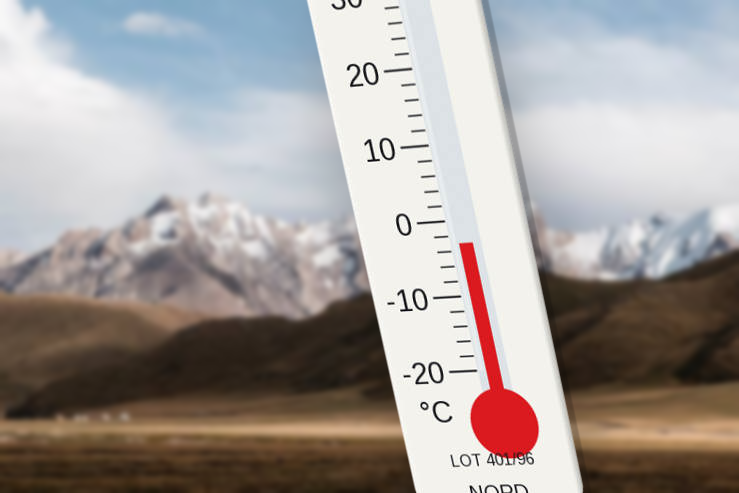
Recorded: -3 °C
